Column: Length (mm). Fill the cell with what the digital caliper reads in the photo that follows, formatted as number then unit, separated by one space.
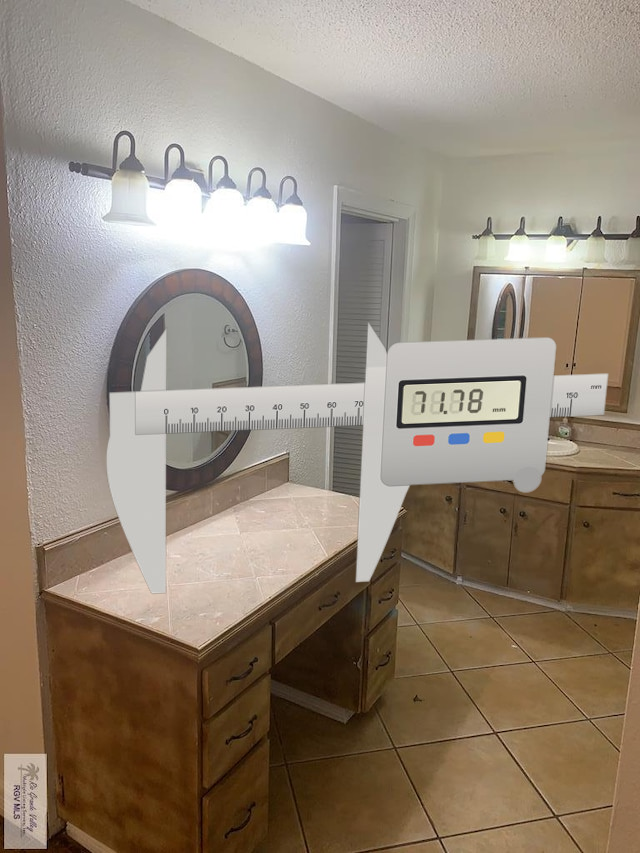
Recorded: 71.78 mm
